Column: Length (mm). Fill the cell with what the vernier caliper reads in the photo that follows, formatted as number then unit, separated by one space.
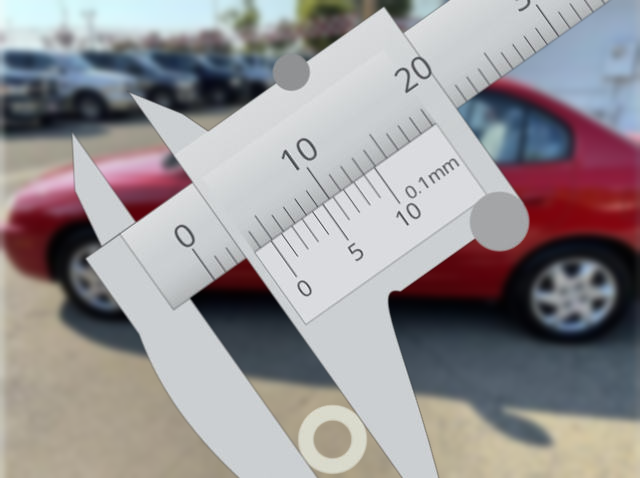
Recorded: 4.9 mm
